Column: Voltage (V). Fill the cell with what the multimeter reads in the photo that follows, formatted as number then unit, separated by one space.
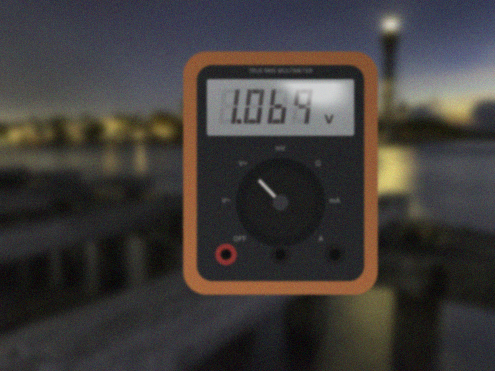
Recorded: 1.069 V
